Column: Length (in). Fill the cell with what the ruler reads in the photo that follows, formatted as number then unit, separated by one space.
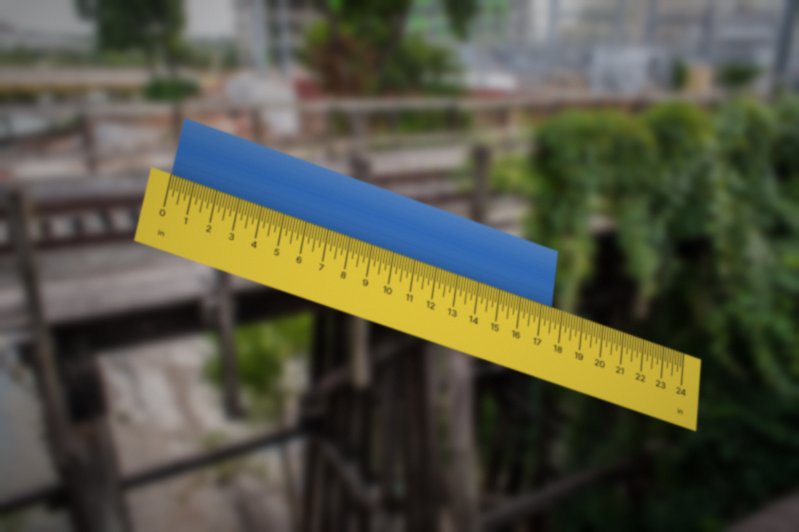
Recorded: 17.5 in
